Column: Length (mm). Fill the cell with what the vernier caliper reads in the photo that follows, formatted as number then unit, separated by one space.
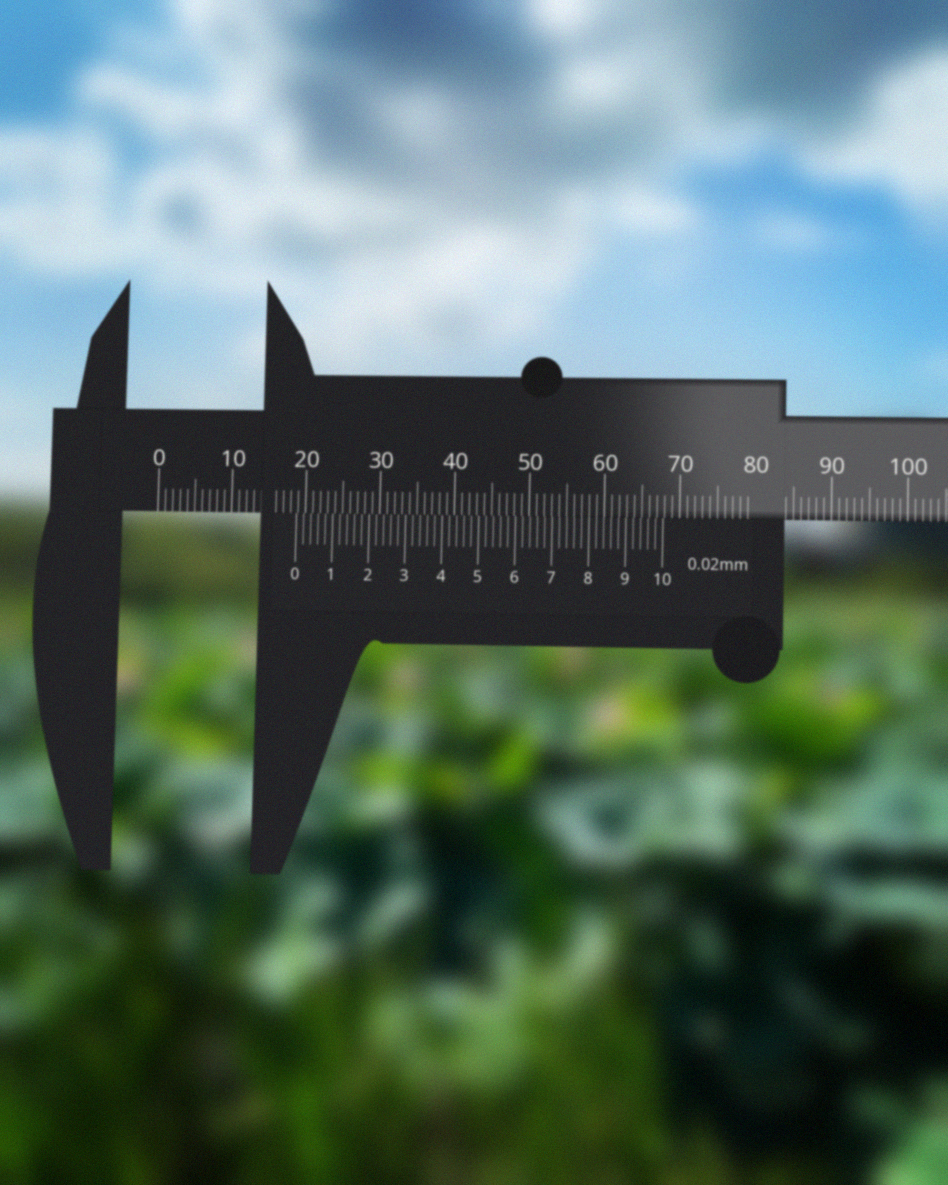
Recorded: 18.8 mm
